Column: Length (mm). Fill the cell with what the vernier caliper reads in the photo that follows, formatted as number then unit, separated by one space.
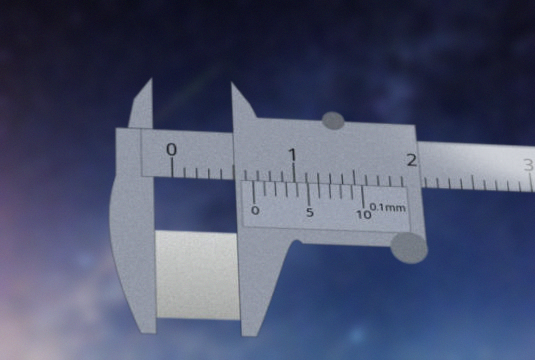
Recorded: 6.6 mm
